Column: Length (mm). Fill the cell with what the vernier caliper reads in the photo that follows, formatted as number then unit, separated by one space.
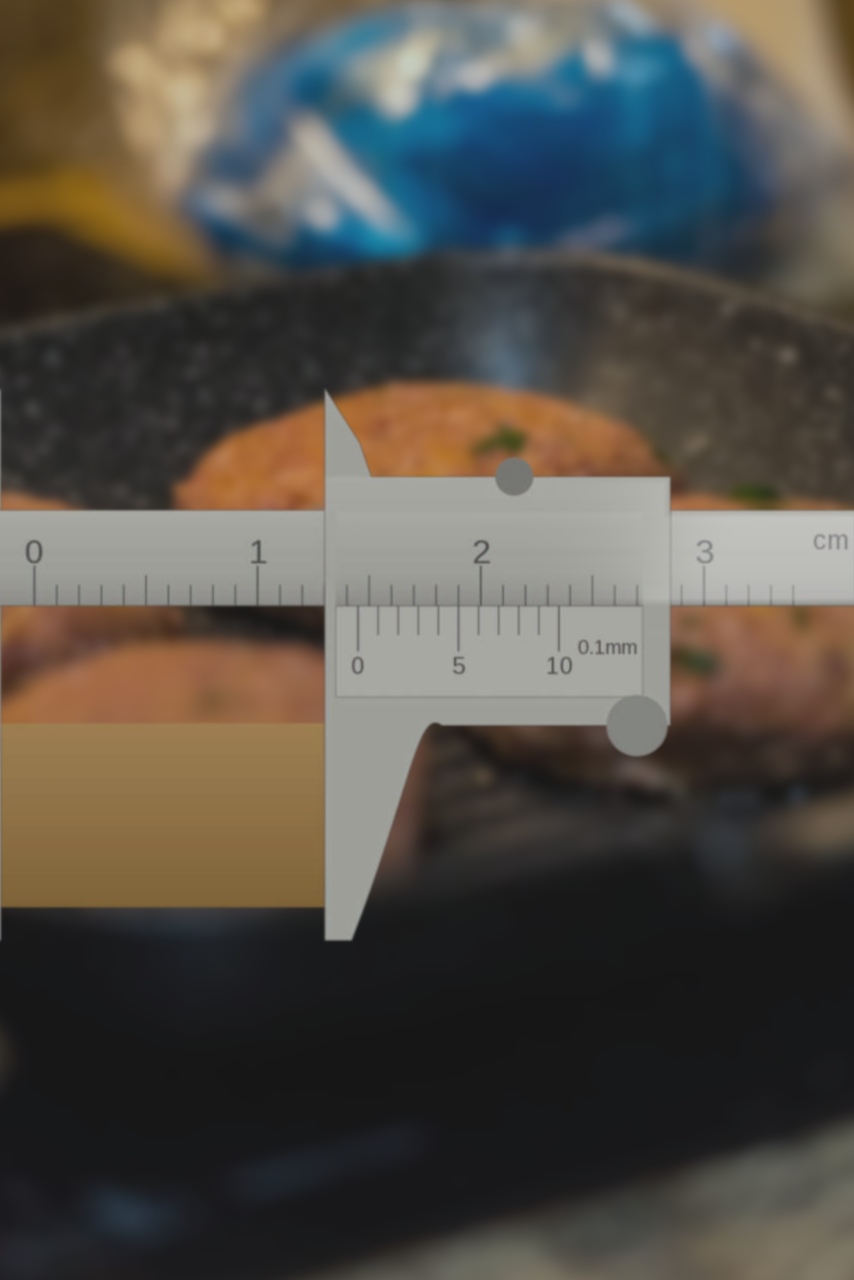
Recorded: 14.5 mm
